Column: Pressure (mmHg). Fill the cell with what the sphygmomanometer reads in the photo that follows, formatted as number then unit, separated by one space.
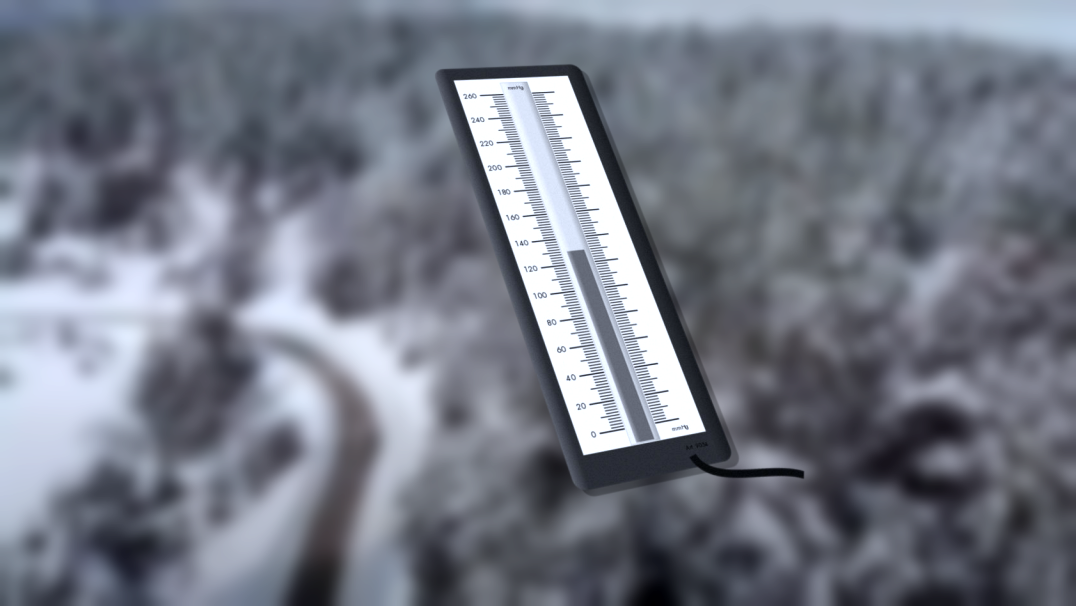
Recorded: 130 mmHg
